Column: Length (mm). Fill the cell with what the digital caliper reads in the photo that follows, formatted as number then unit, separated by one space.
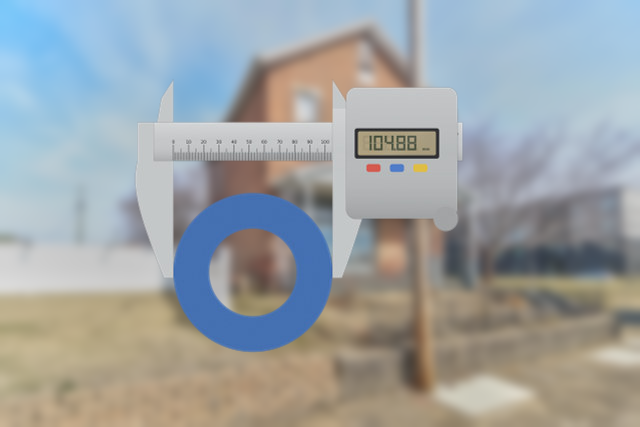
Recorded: 104.88 mm
